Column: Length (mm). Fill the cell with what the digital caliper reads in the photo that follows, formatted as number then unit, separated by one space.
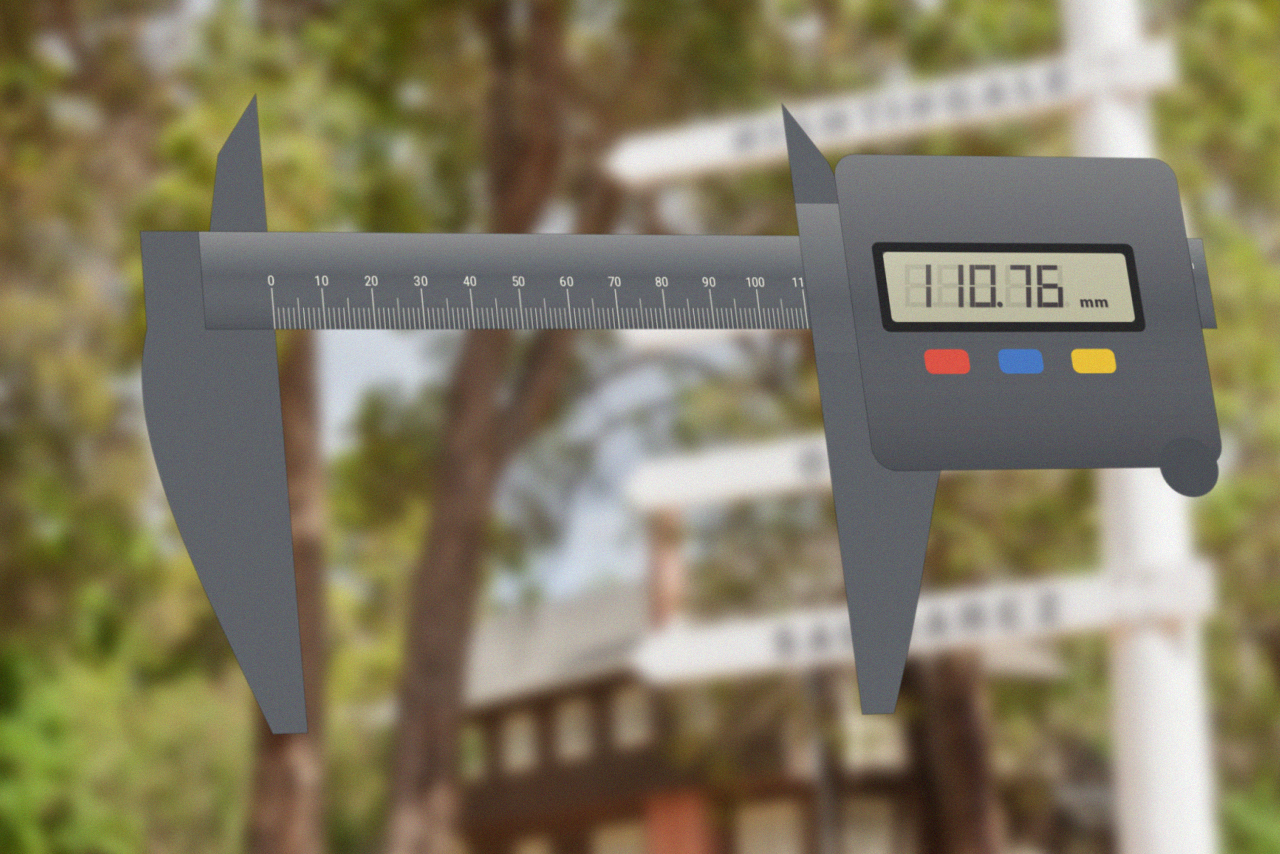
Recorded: 110.76 mm
